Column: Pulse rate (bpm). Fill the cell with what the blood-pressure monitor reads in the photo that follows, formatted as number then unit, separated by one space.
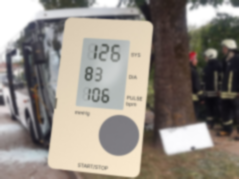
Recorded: 106 bpm
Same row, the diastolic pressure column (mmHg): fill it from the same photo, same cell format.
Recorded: 83 mmHg
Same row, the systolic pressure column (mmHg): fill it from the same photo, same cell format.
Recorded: 126 mmHg
